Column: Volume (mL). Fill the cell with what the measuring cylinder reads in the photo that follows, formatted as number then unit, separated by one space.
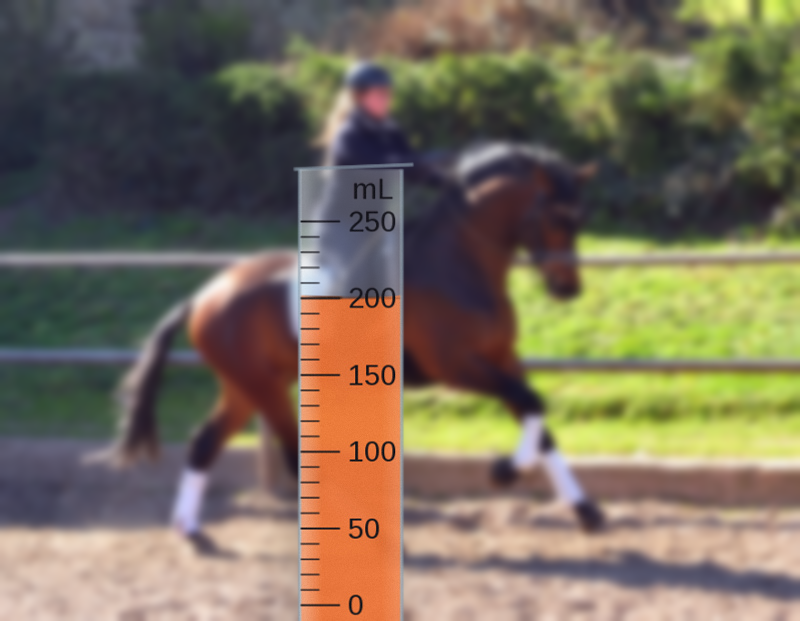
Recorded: 200 mL
